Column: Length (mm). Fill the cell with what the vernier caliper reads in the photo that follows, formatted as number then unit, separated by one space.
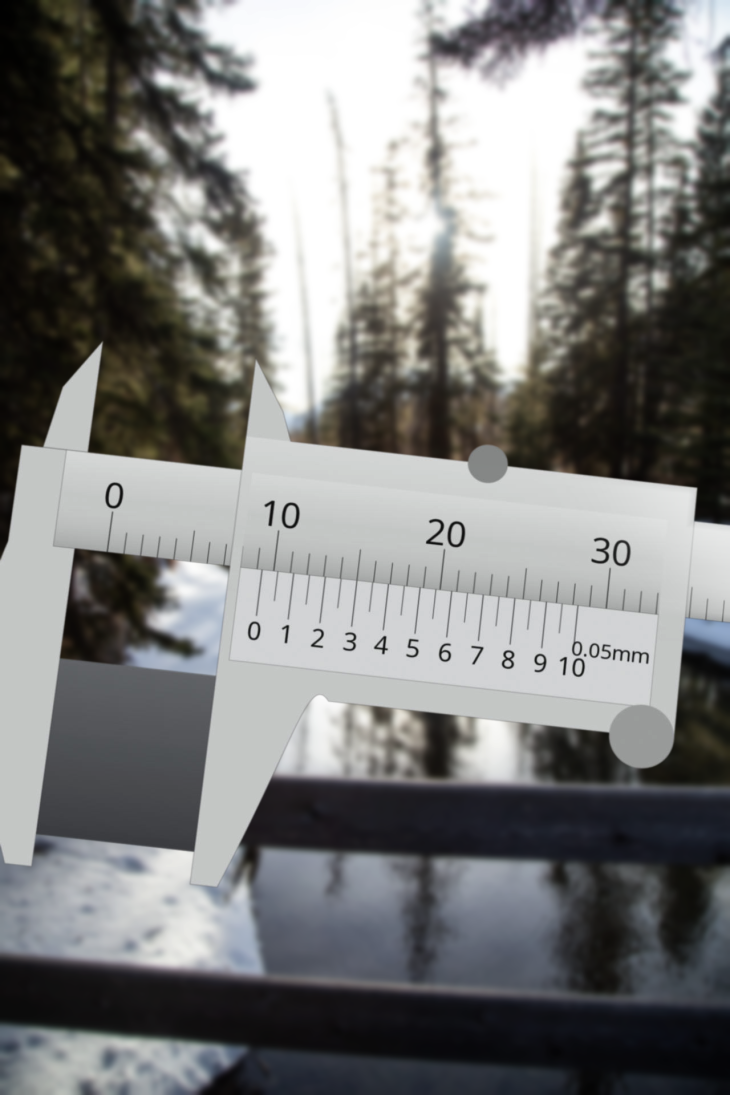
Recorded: 9.3 mm
